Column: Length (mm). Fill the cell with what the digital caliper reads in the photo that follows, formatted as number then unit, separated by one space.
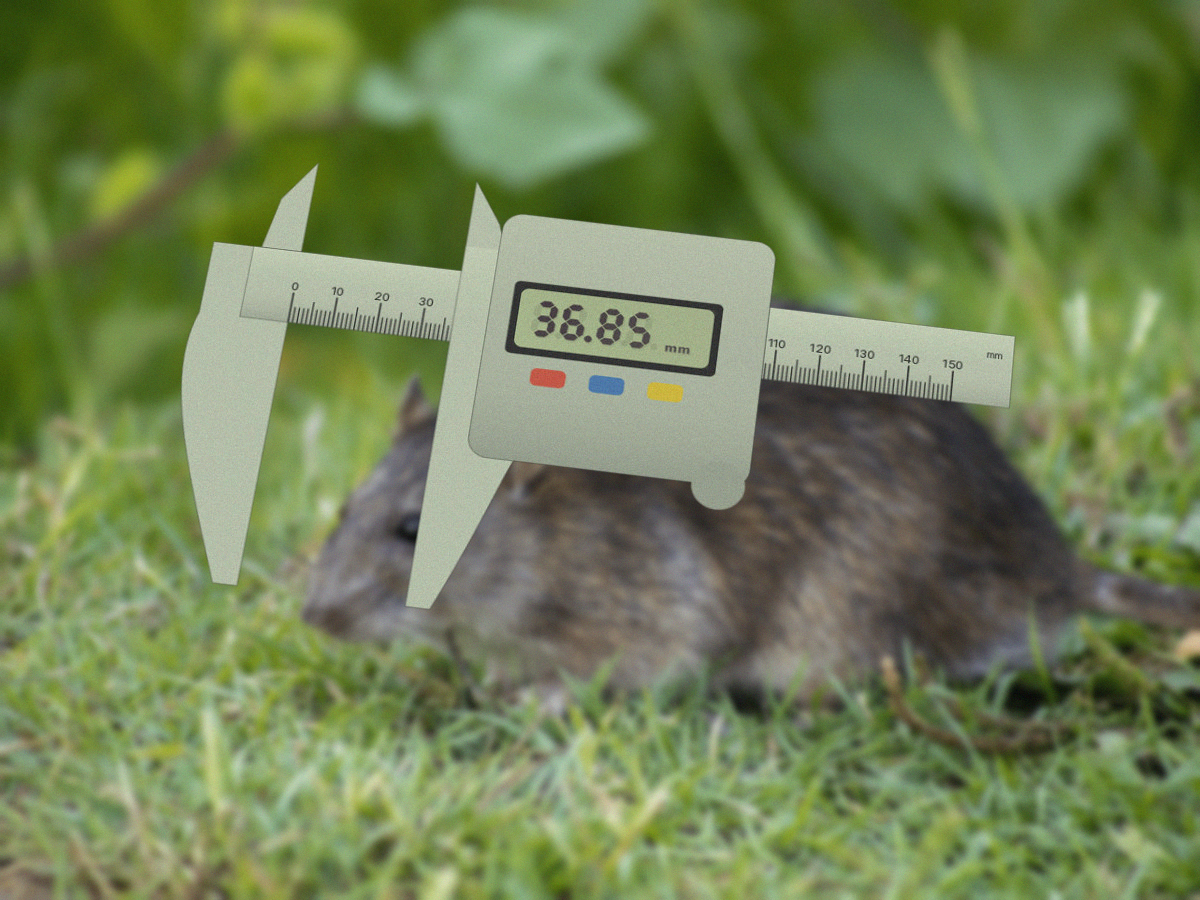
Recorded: 36.85 mm
